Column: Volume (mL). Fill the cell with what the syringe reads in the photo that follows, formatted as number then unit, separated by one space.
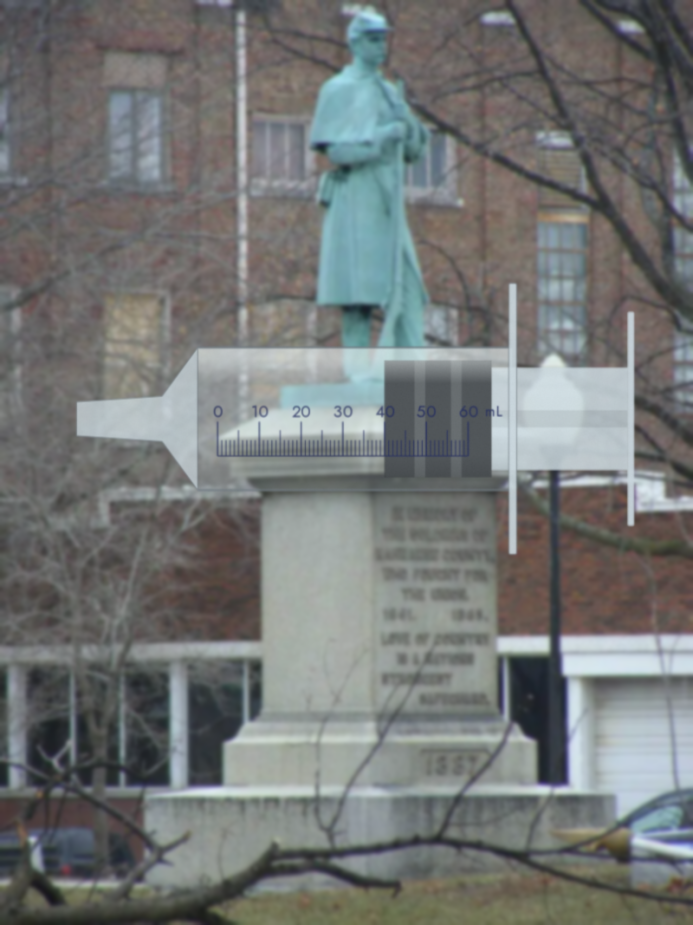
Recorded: 40 mL
